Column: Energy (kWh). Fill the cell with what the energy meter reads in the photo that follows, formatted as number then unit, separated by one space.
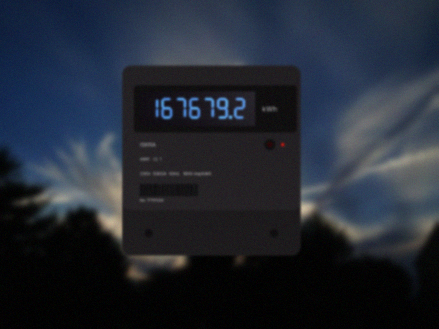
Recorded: 167679.2 kWh
